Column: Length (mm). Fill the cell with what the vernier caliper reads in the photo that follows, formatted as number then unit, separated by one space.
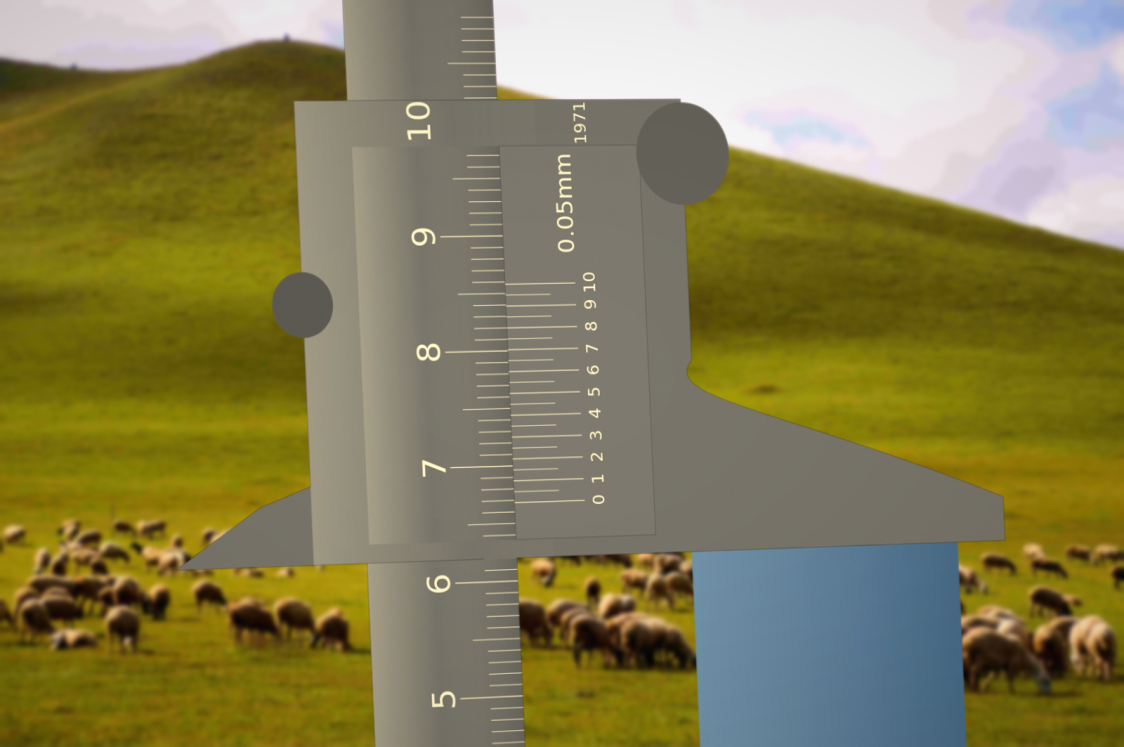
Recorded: 66.8 mm
